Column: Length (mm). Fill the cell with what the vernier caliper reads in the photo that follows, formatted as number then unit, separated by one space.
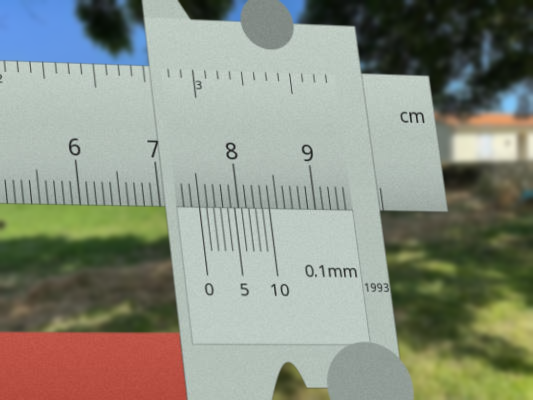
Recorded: 75.0 mm
